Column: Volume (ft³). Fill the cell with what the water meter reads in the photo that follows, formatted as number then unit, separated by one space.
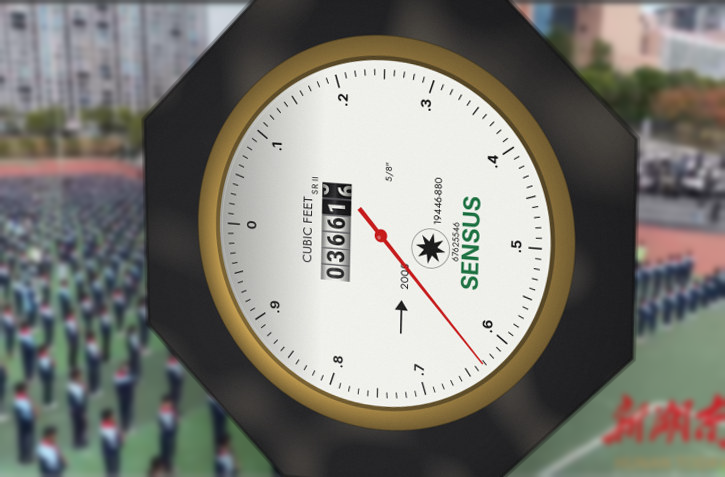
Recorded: 36615.63 ft³
